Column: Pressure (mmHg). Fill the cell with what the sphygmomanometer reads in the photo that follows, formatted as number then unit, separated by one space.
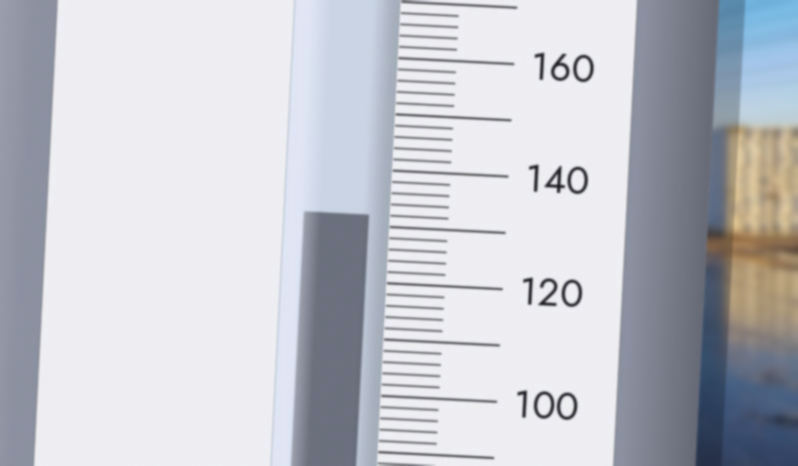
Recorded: 132 mmHg
